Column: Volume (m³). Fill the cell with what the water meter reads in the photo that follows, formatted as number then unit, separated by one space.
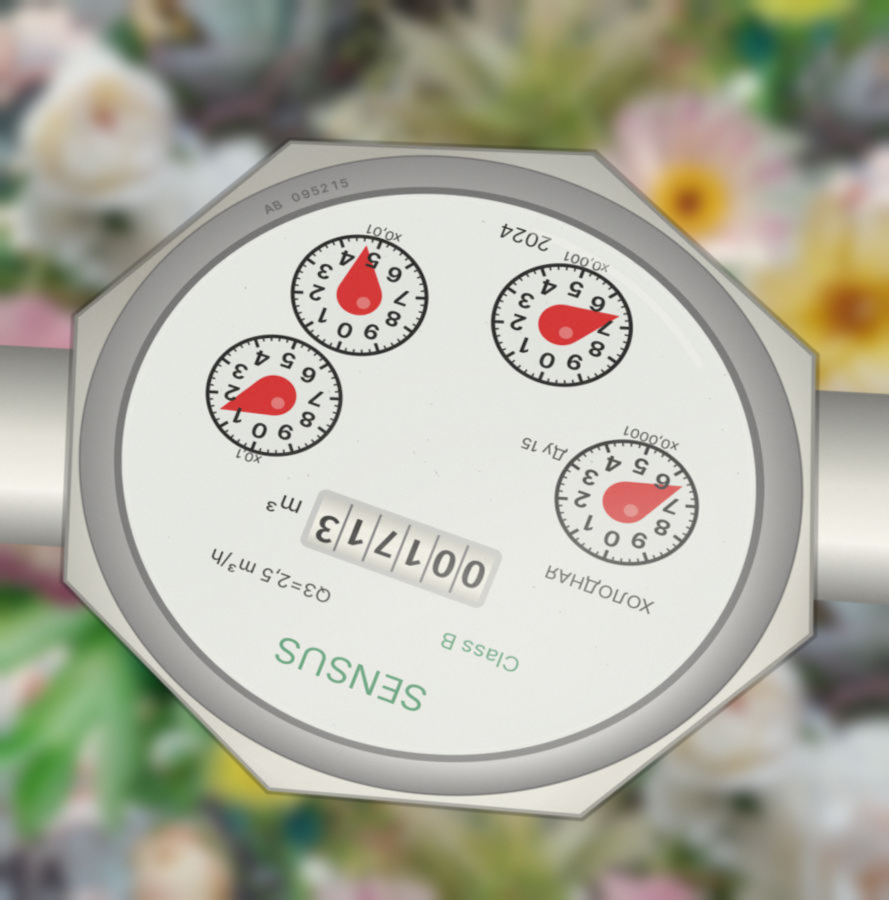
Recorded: 1713.1466 m³
